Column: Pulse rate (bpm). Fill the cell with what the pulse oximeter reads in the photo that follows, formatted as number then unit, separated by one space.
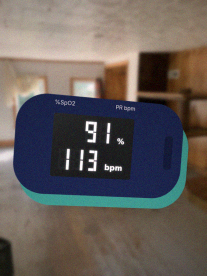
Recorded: 113 bpm
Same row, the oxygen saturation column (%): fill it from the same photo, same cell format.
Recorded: 91 %
